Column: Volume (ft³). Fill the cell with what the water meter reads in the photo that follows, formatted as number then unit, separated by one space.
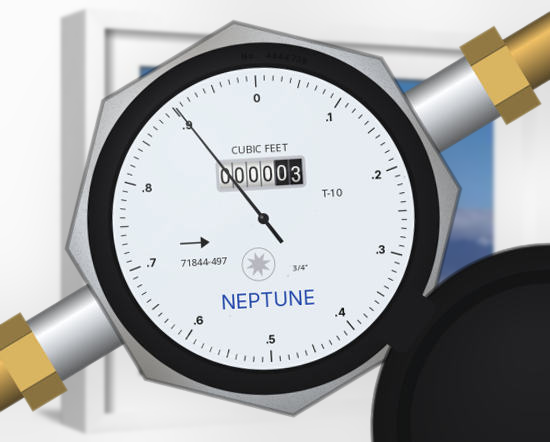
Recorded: 2.90 ft³
